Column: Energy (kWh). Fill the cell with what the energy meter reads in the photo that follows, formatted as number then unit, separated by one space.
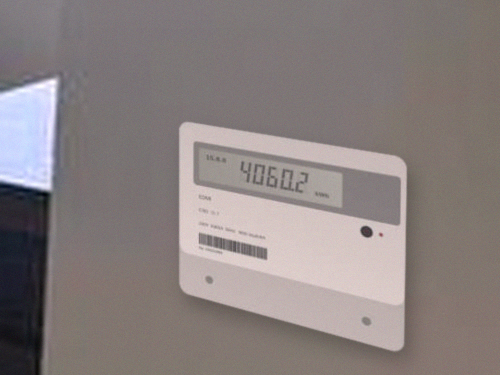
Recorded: 4060.2 kWh
